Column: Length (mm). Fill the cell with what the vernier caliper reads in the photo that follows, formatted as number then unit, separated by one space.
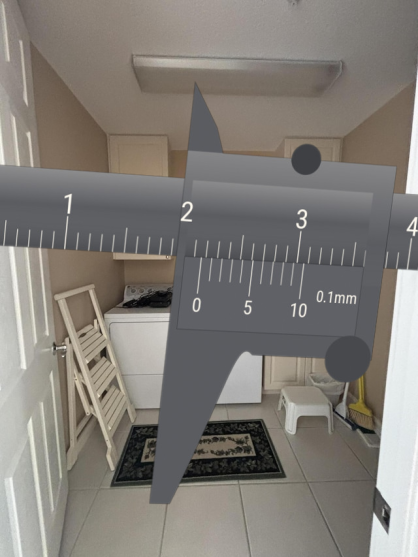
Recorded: 21.6 mm
